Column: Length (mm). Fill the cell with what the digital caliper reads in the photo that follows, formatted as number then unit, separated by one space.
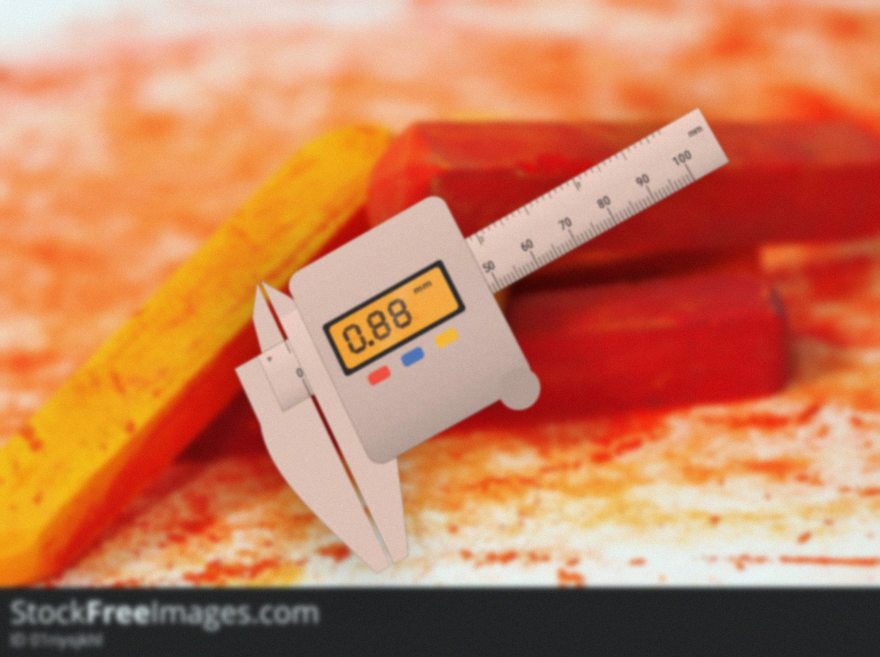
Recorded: 0.88 mm
